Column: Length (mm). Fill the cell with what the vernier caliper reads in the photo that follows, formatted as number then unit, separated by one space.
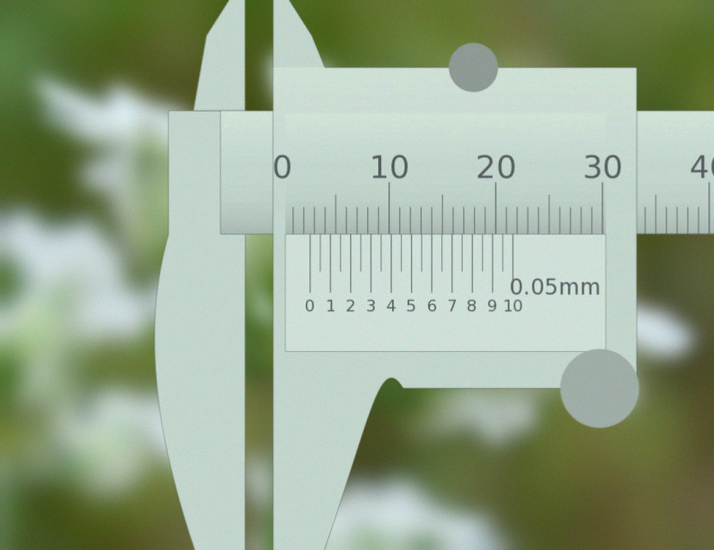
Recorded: 2.6 mm
